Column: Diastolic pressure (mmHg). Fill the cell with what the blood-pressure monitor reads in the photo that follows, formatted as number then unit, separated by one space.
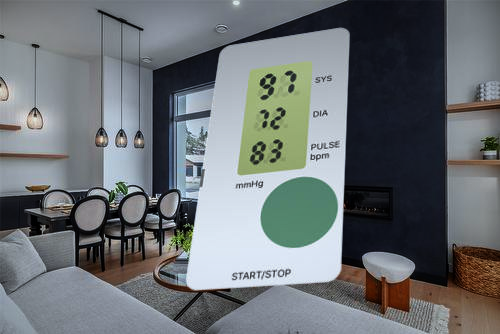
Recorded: 72 mmHg
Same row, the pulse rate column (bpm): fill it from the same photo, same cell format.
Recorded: 83 bpm
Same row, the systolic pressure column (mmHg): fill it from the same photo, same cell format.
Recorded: 97 mmHg
